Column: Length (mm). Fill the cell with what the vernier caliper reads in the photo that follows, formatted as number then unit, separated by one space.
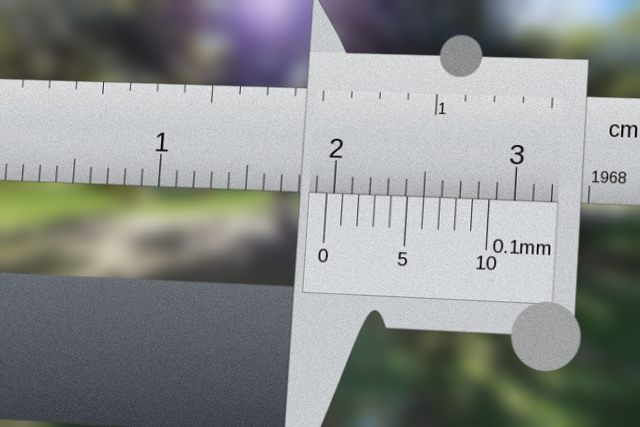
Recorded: 19.6 mm
